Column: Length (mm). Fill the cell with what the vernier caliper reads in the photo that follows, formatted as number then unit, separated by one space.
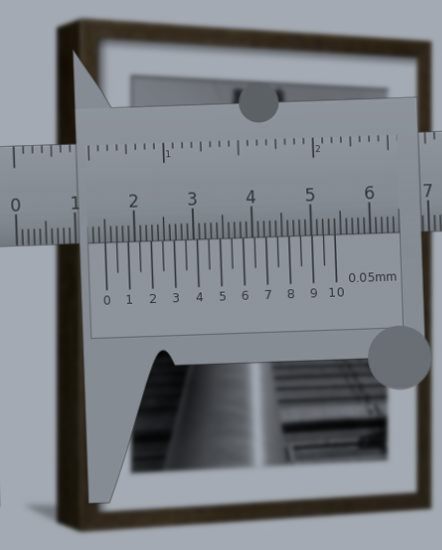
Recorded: 15.0 mm
